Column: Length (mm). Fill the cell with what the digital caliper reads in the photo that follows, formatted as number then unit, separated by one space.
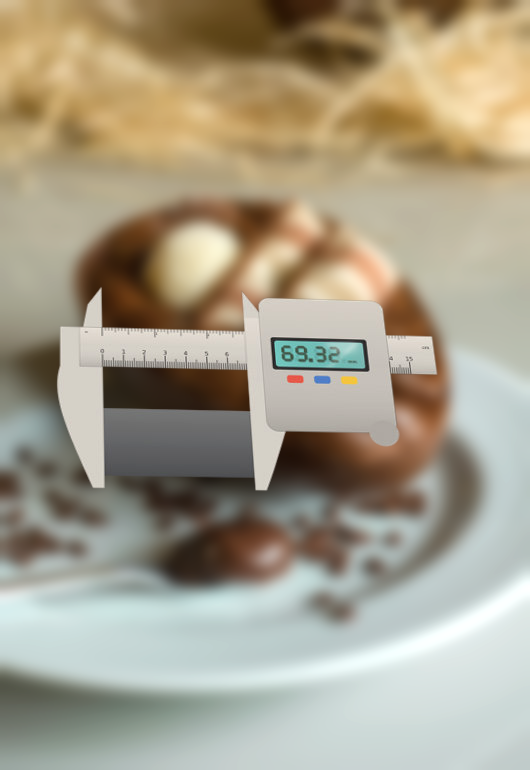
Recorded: 69.32 mm
